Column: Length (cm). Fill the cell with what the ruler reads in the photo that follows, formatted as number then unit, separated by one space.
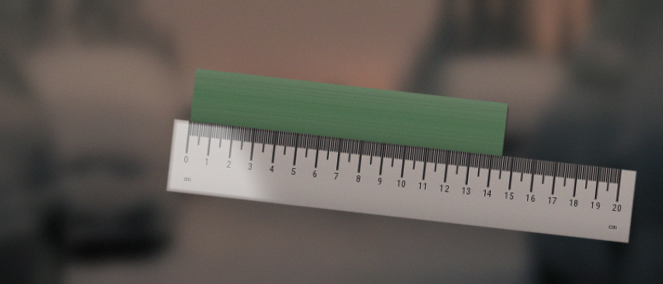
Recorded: 14.5 cm
